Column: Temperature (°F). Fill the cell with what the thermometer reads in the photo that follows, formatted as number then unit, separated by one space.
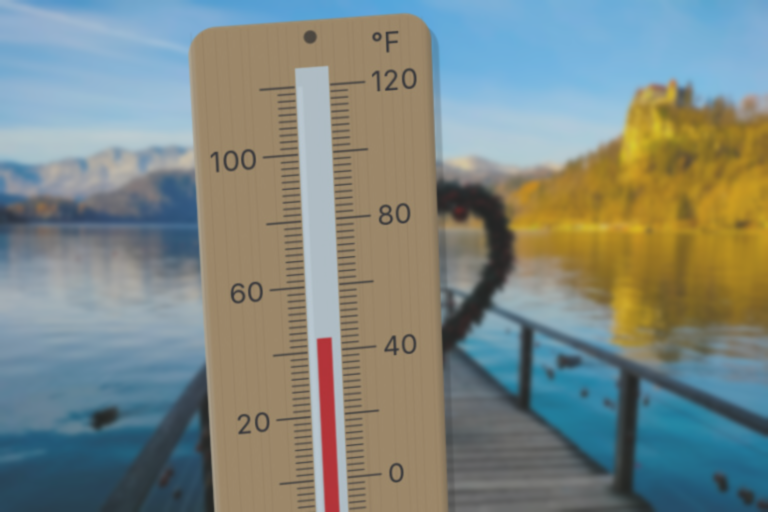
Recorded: 44 °F
